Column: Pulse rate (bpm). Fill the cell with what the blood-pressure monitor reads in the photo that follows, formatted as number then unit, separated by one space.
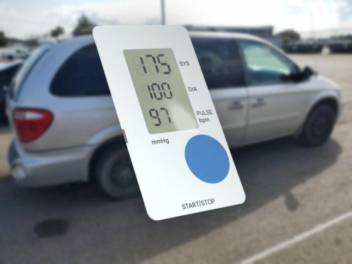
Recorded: 97 bpm
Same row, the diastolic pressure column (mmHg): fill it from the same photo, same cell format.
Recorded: 100 mmHg
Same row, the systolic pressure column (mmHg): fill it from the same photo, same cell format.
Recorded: 175 mmHg
